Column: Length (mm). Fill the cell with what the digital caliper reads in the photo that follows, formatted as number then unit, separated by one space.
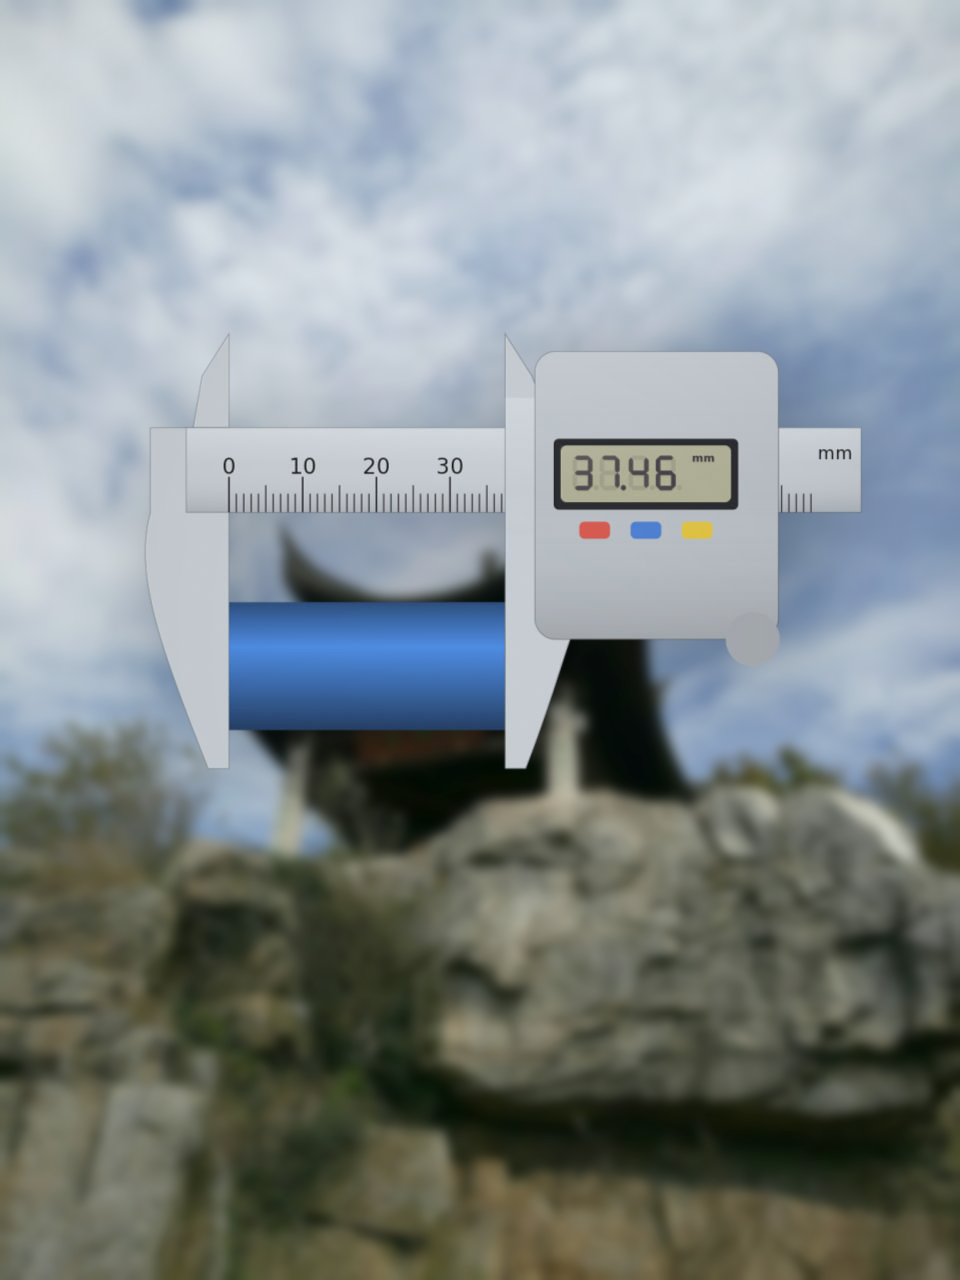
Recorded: 37.46 mm
